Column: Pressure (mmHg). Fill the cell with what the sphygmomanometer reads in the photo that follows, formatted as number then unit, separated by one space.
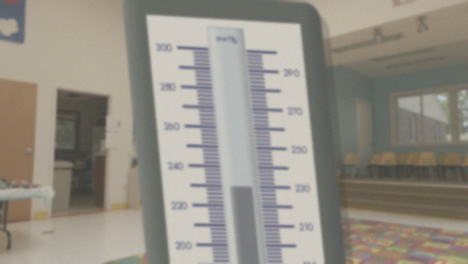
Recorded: 230 mmHg
